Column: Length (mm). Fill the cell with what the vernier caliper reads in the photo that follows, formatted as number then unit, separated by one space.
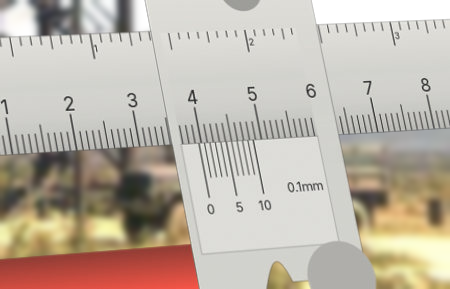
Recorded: 39.6 mm
